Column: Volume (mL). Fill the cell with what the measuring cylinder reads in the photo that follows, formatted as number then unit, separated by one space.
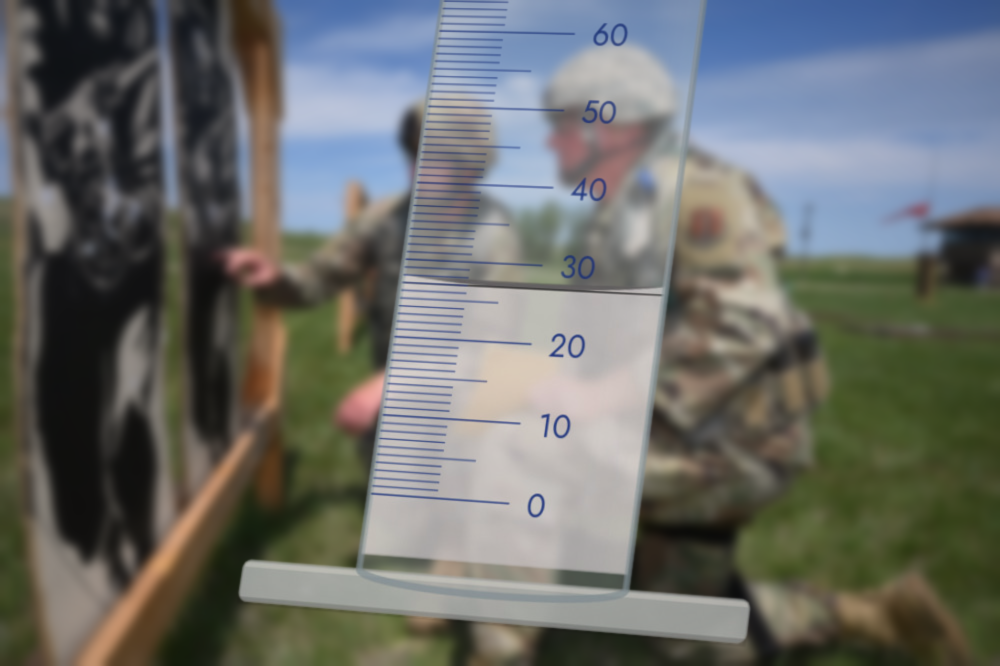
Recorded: 27 mL
